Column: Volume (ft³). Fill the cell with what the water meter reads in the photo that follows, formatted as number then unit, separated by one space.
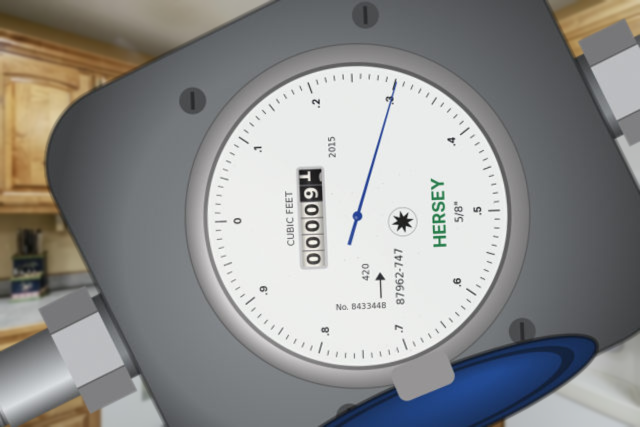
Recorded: 91.30 ft³
